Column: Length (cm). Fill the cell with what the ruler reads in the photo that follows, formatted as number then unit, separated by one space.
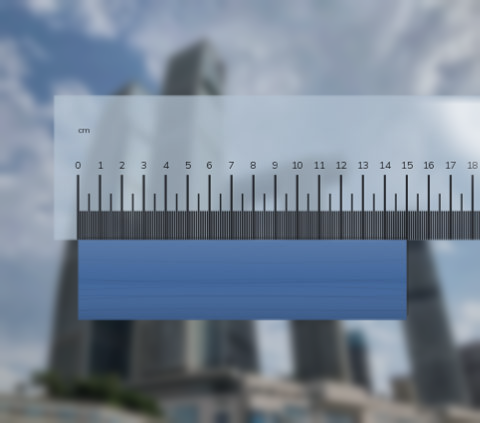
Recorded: 15 cm
